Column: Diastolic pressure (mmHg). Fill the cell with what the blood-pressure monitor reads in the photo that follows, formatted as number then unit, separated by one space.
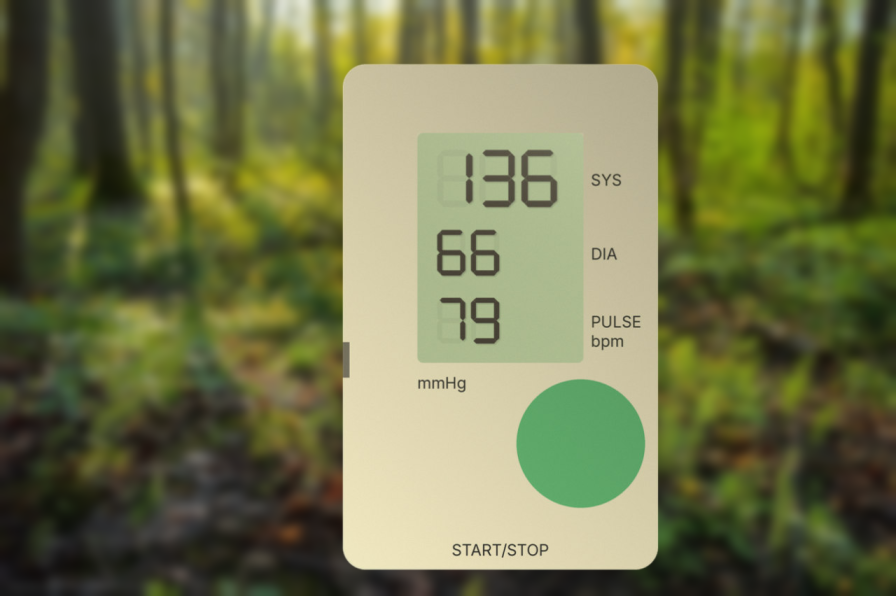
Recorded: 66 mmHg
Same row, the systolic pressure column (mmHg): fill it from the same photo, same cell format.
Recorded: 136 mmHg
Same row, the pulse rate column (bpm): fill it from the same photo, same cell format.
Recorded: 79 bpm
